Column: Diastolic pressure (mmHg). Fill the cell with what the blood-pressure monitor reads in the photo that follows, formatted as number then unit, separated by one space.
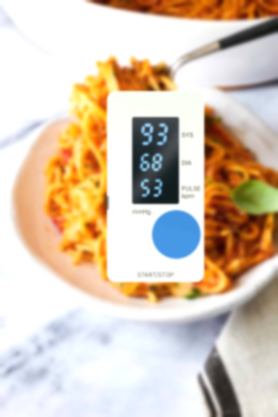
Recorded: 68 mmHg
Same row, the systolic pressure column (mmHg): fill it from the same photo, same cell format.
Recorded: 93 mmHg
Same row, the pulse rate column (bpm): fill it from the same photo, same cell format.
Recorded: 53 bpm
